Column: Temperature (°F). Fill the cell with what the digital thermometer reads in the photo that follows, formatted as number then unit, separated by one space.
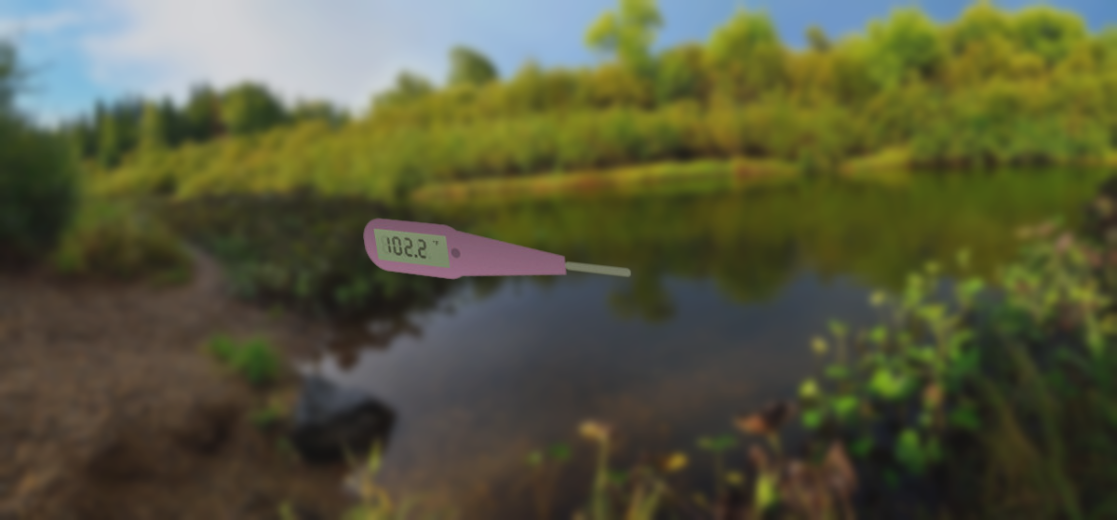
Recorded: 102.2 °F
